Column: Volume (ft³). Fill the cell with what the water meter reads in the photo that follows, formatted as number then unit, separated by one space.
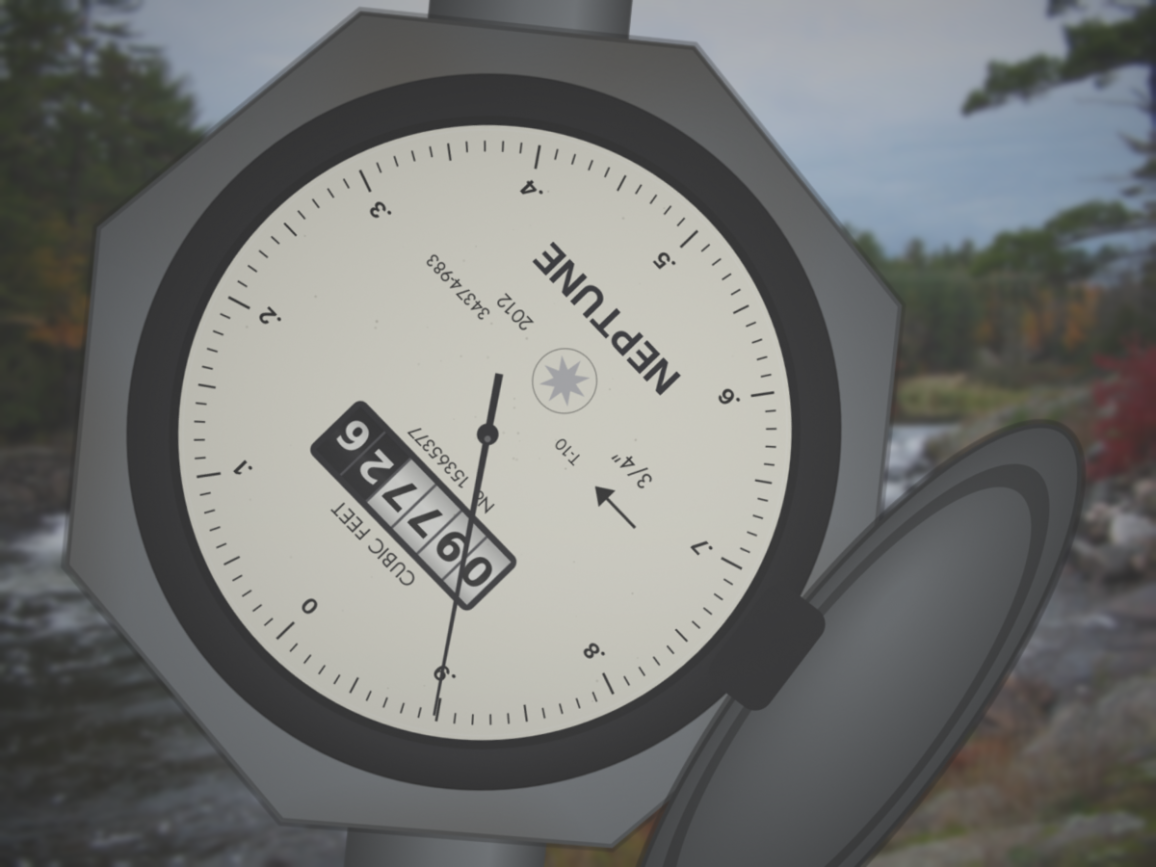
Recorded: 97725.90 ft³
